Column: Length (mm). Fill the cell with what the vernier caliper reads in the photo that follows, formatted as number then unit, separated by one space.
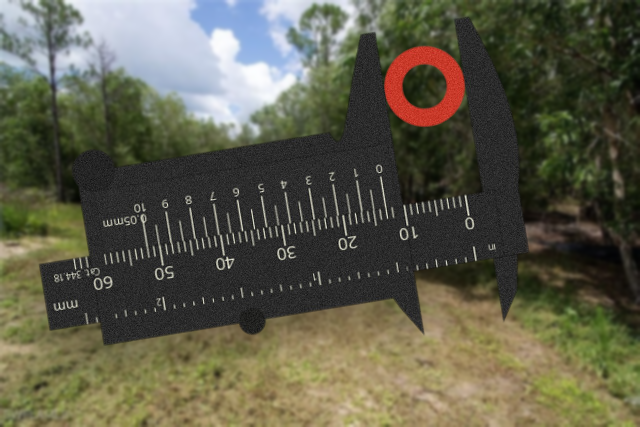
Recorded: 13.0 mm
